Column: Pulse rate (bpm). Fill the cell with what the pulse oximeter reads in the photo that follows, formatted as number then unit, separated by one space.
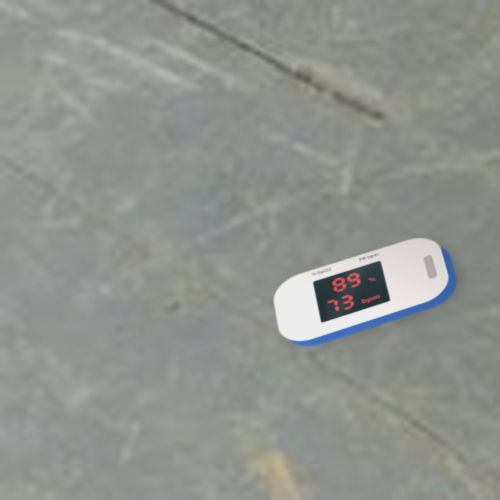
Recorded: 73 bpm
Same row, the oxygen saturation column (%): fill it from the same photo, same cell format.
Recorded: 89 %
